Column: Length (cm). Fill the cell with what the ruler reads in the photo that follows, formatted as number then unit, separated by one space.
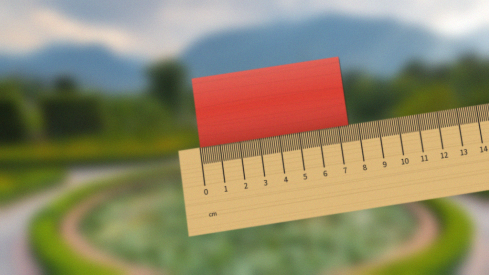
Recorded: 7.5 cm
